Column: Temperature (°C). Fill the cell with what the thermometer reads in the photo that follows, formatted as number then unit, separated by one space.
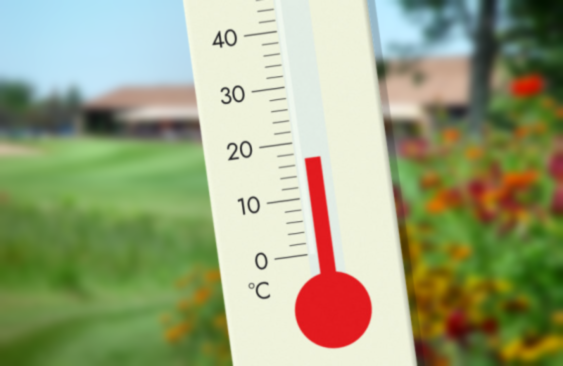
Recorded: 17 °C
